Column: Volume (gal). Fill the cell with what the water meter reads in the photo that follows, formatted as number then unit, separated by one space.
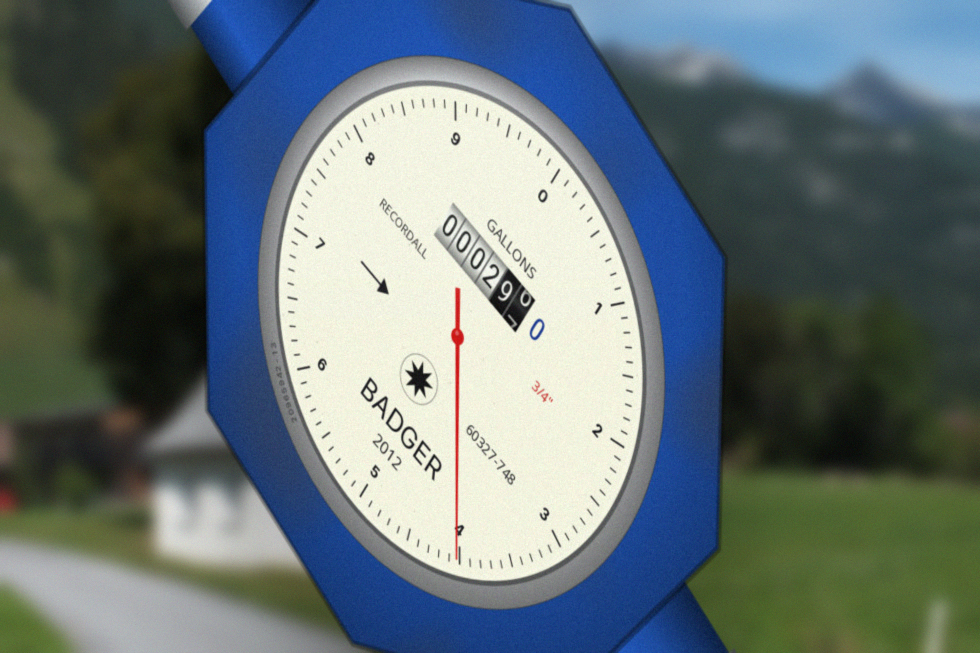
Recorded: 2964.0 gal
